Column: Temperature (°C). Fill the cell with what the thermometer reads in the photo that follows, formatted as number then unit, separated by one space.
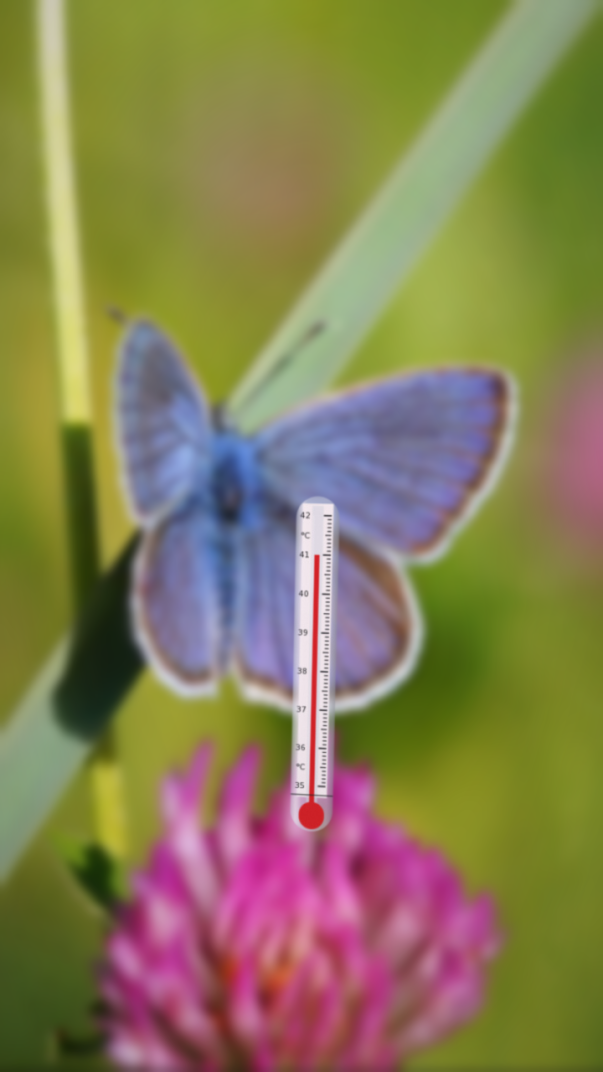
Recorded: 41 °C
